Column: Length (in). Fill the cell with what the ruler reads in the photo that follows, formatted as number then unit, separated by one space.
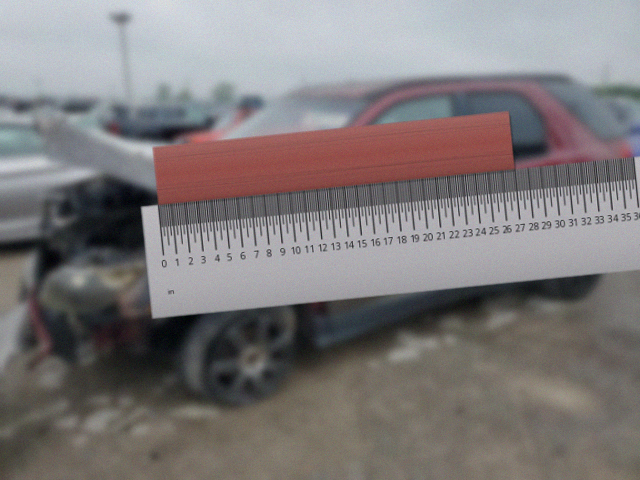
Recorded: 27 in
